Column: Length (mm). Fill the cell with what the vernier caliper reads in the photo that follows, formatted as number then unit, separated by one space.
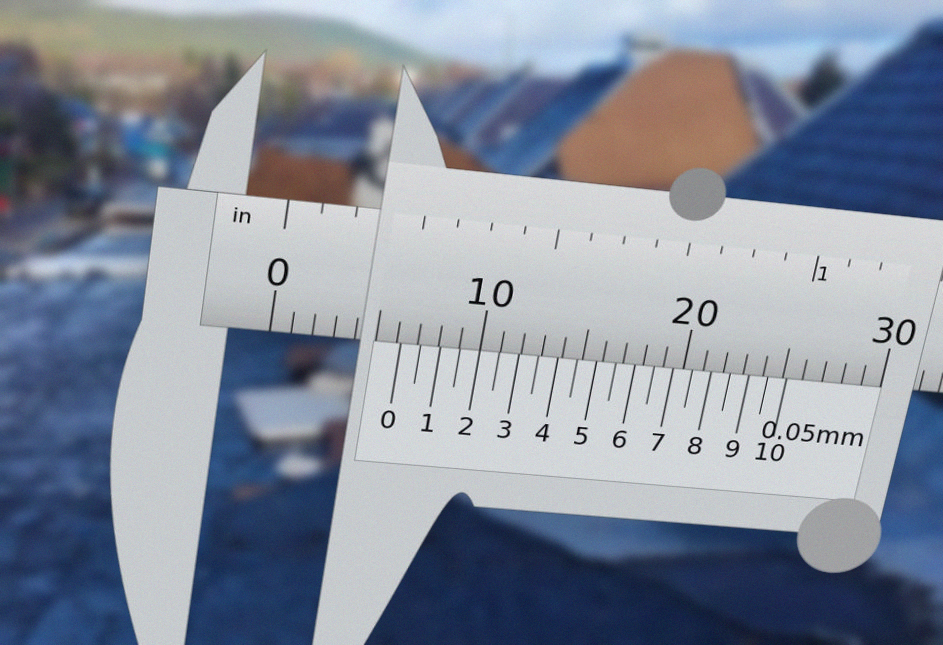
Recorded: 6.2 mm
